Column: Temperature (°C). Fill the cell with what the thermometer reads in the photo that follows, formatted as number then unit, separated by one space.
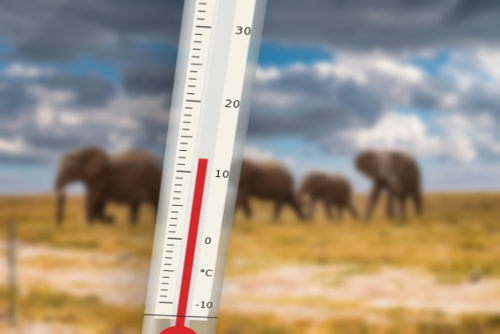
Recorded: 12 °C
